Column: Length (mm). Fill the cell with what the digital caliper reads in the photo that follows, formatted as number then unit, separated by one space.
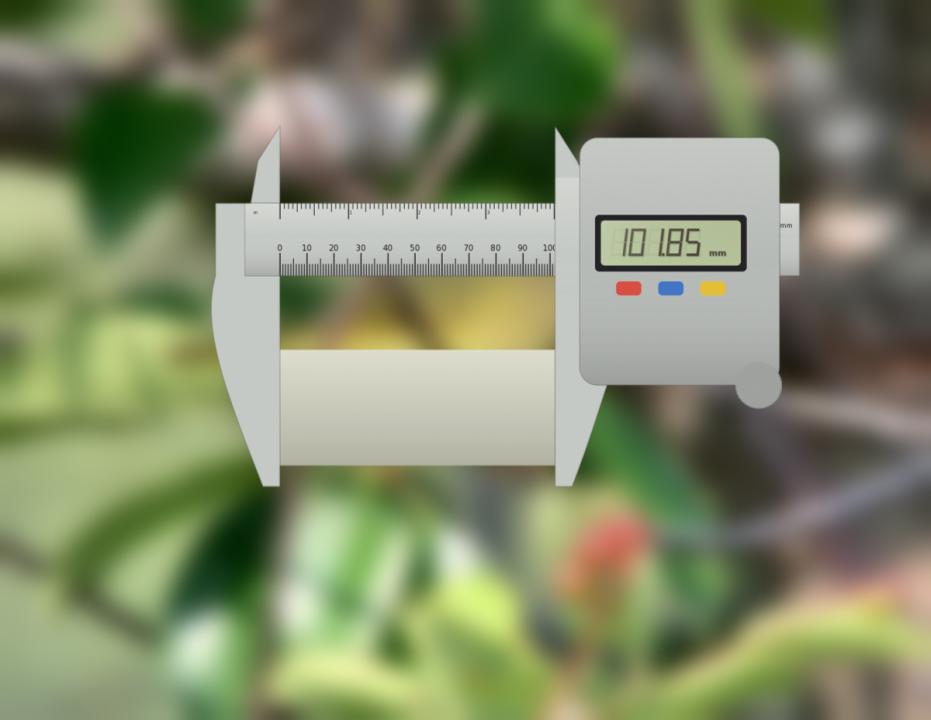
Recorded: 101.85 mm
